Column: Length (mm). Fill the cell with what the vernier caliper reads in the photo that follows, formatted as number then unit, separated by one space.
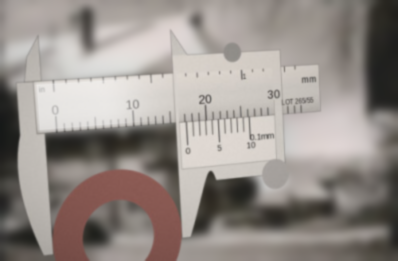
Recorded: 17.2 mm
